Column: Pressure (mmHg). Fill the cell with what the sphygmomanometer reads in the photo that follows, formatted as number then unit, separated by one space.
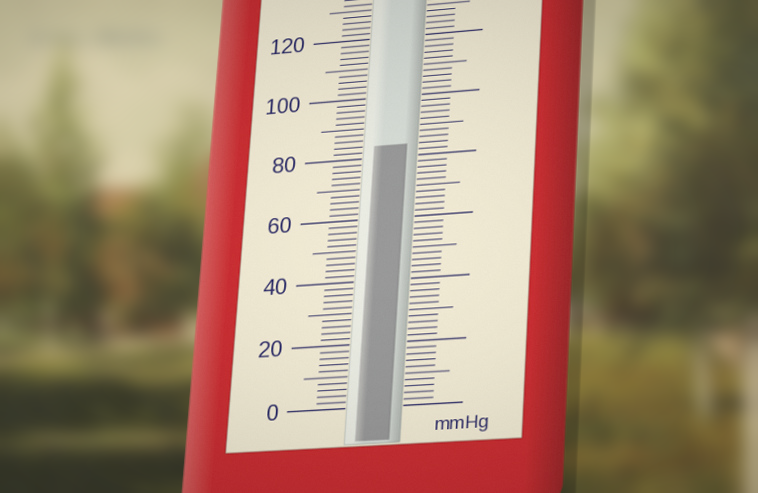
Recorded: 84 mmHg
